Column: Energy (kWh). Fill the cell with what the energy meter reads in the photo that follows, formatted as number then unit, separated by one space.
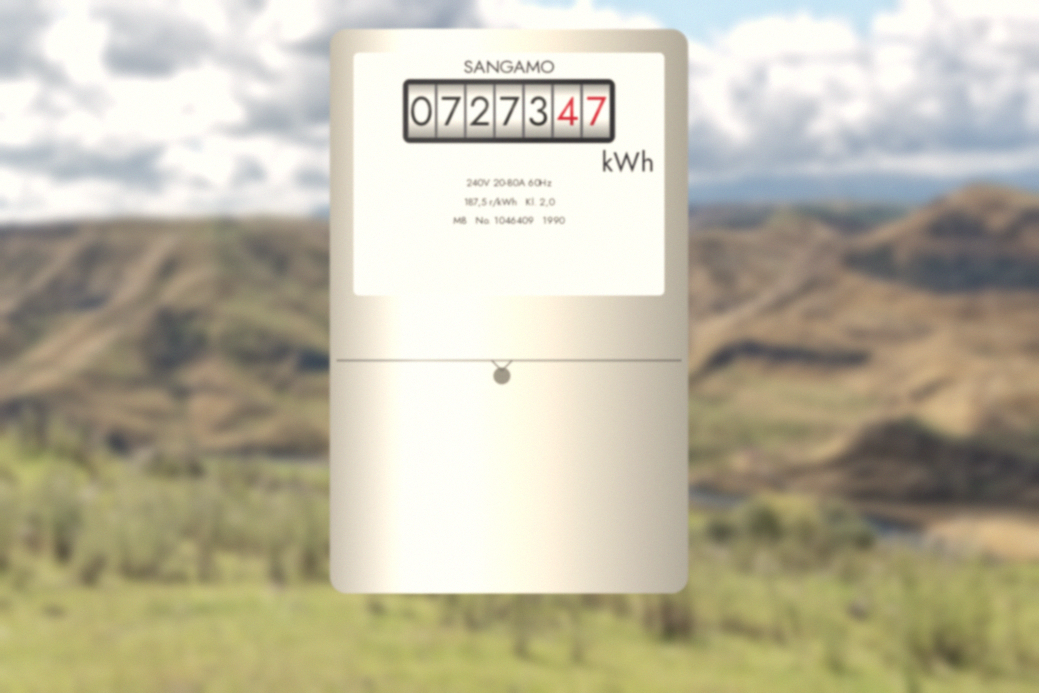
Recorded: 7273.47 kWh
